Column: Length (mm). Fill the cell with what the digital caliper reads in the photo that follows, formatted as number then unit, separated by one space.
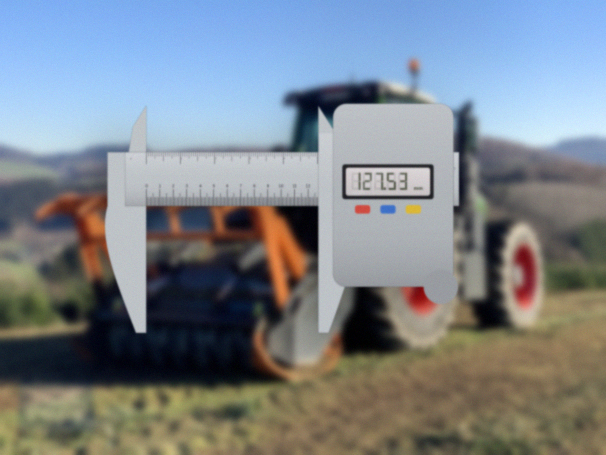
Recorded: 127.53 mm
